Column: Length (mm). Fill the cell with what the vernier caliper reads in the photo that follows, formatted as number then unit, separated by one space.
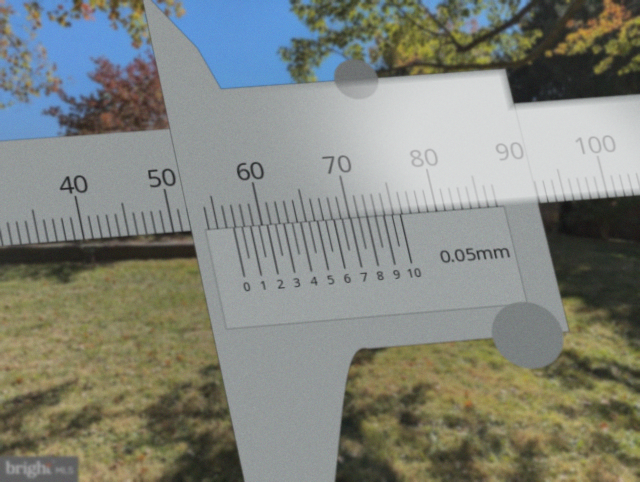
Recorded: 56.8 mm
